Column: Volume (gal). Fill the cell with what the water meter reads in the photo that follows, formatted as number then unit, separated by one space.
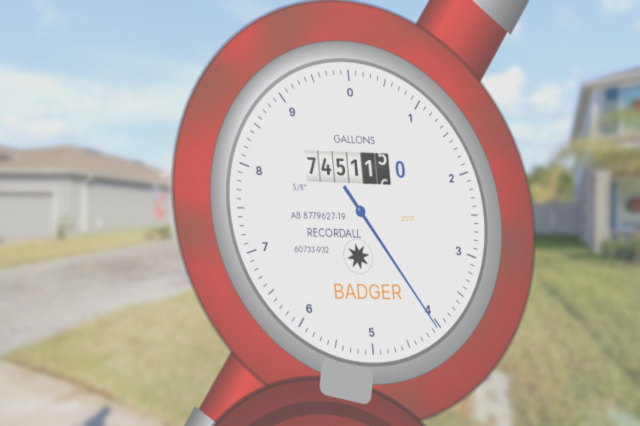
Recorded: 7451154.0 gal
